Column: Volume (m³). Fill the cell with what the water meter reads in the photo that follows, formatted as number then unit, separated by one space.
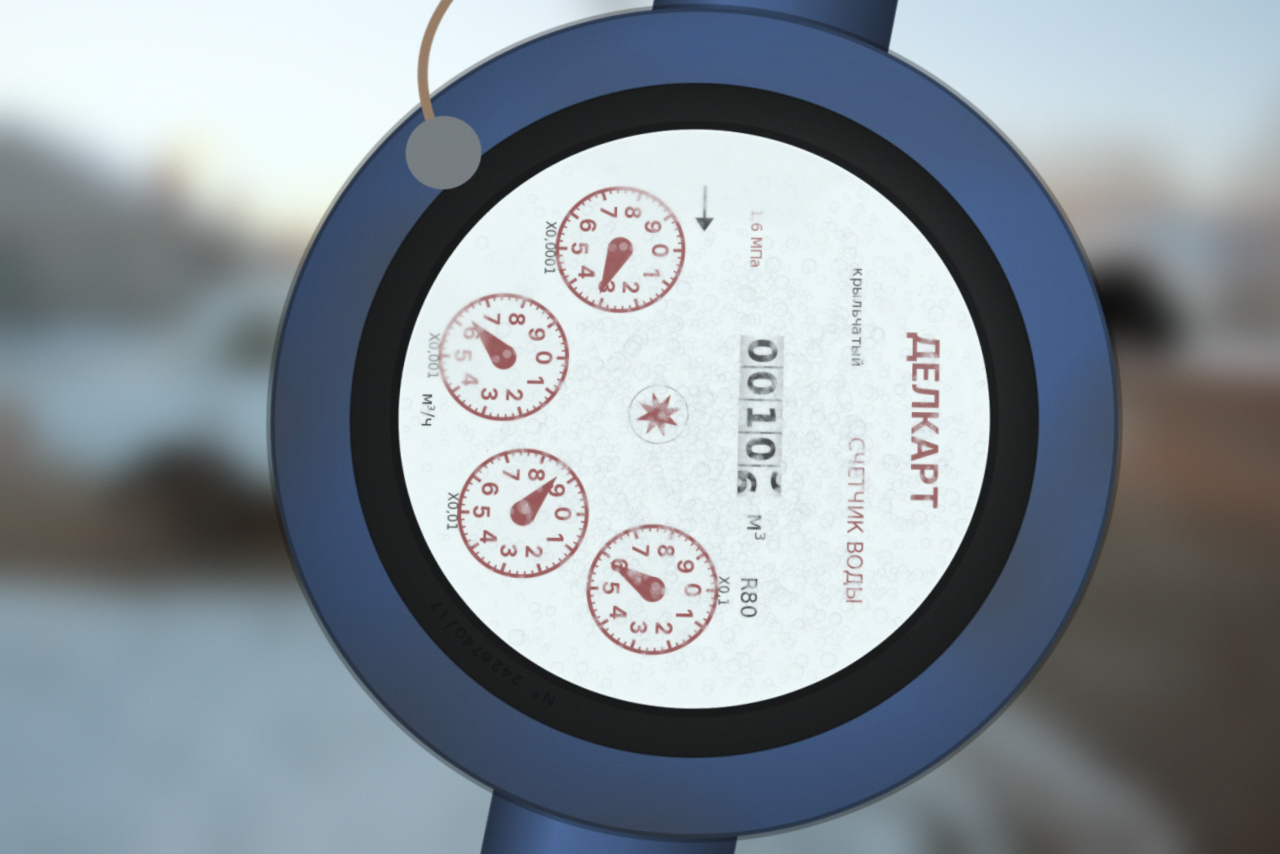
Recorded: 105.5863 m³
